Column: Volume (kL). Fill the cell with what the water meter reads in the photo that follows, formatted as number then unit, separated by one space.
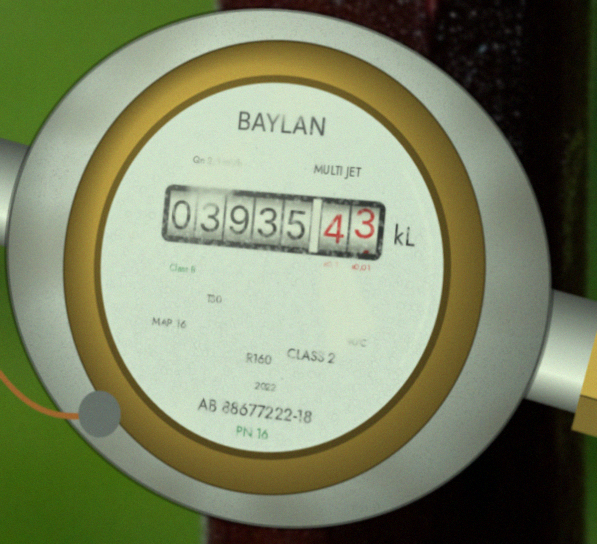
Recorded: 3935.43 kL
